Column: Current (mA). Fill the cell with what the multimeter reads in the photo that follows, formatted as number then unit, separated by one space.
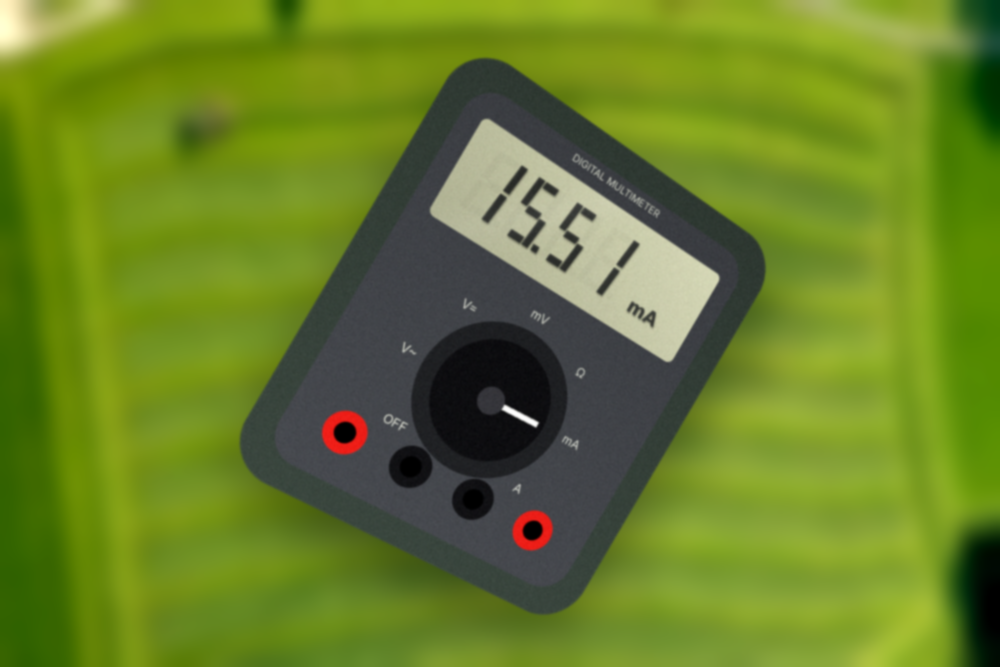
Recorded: 15.51 mA
